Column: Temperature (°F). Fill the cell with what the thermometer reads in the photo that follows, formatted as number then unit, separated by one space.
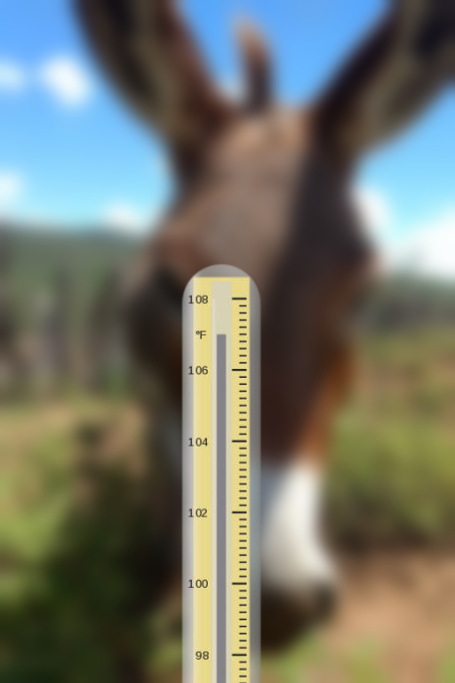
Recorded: 107 °F
